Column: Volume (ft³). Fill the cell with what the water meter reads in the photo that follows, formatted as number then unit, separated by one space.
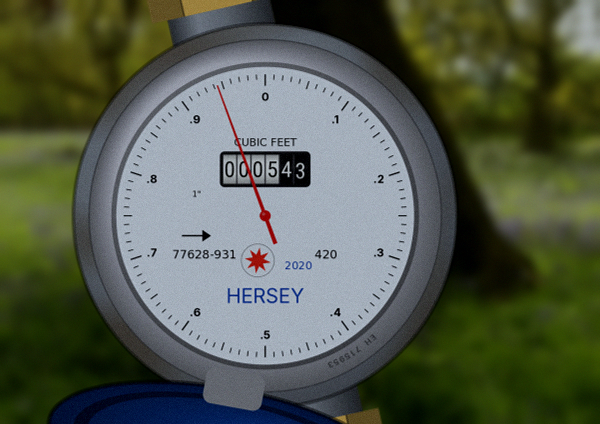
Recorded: 542.94 ft³
